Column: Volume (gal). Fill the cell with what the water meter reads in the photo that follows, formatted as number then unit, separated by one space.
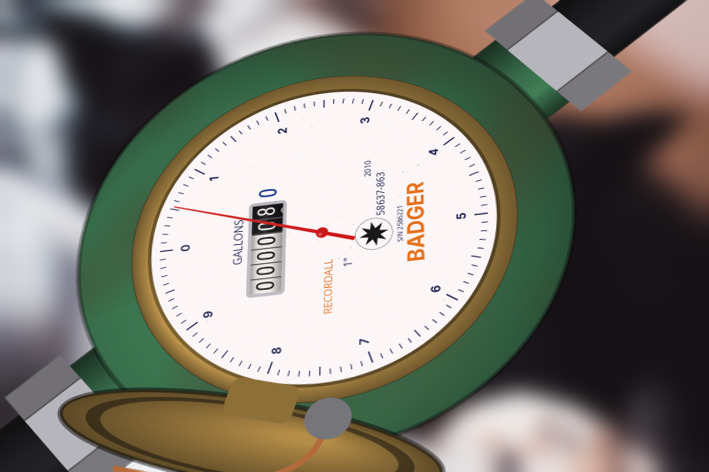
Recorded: 80.5 gal
